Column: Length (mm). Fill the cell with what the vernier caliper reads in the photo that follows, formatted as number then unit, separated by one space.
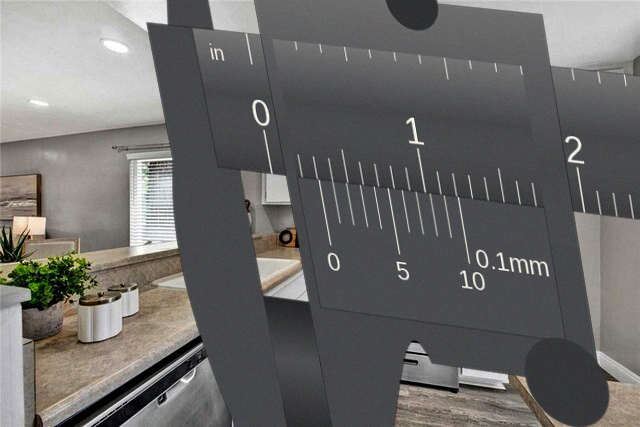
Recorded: 3.1 mm
